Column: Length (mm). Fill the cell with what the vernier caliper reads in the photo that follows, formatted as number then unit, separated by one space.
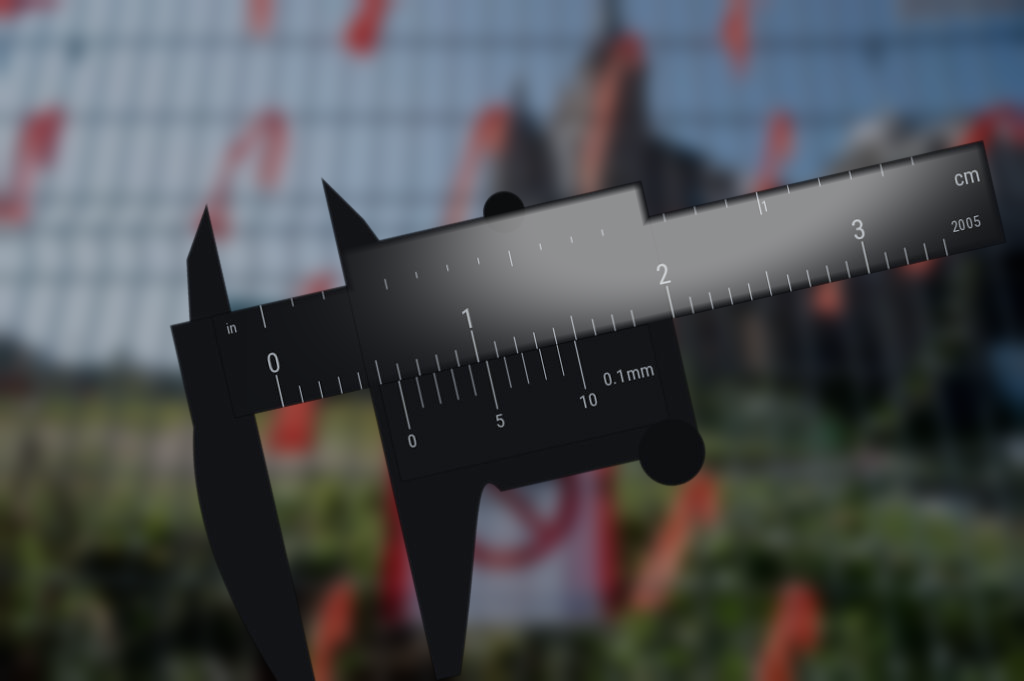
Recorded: 5.9 mm
